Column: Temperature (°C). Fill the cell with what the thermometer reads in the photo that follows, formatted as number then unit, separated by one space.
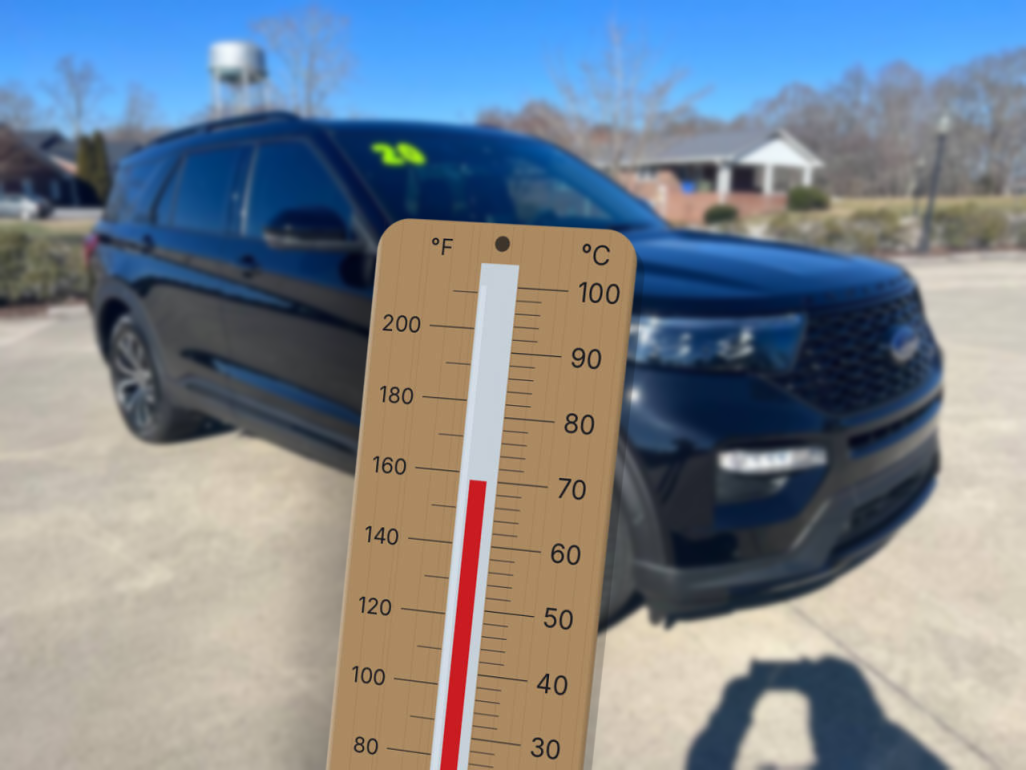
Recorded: 70 °C
